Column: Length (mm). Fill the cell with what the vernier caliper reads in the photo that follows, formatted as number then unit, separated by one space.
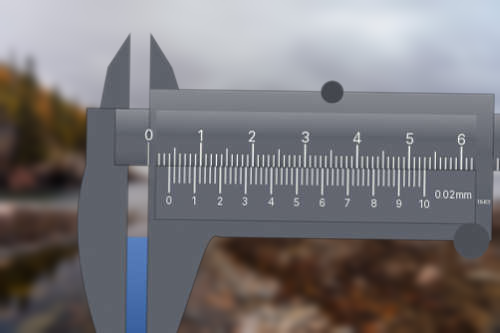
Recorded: 4.0 mm
